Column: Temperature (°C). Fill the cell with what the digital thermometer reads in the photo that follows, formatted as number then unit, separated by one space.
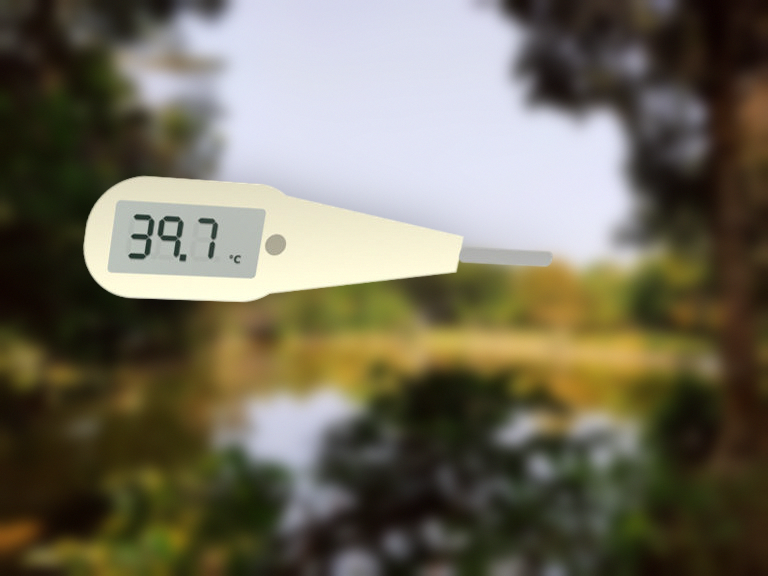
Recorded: 39.7 °C
